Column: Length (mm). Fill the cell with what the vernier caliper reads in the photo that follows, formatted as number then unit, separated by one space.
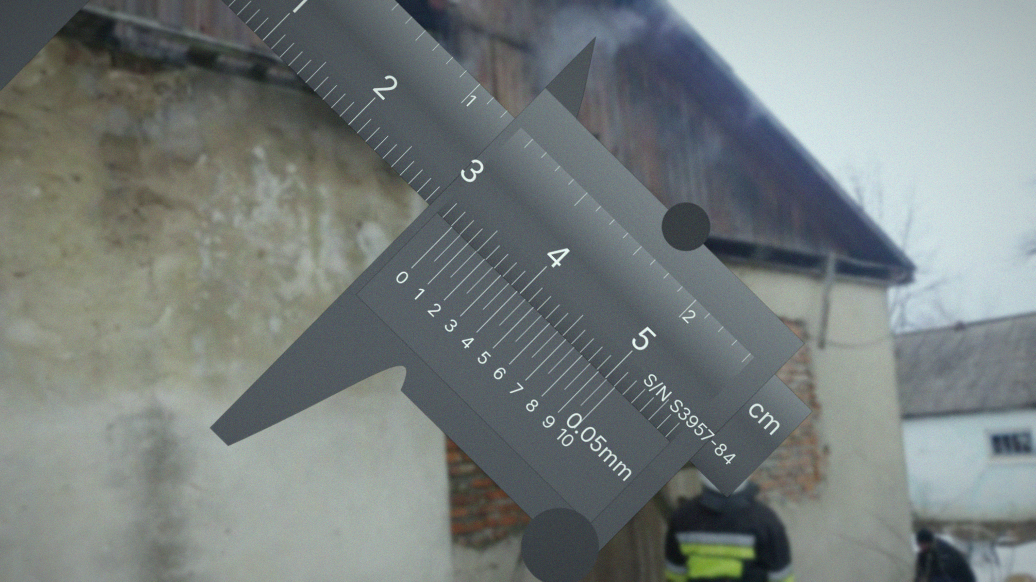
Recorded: 32.1 mm
